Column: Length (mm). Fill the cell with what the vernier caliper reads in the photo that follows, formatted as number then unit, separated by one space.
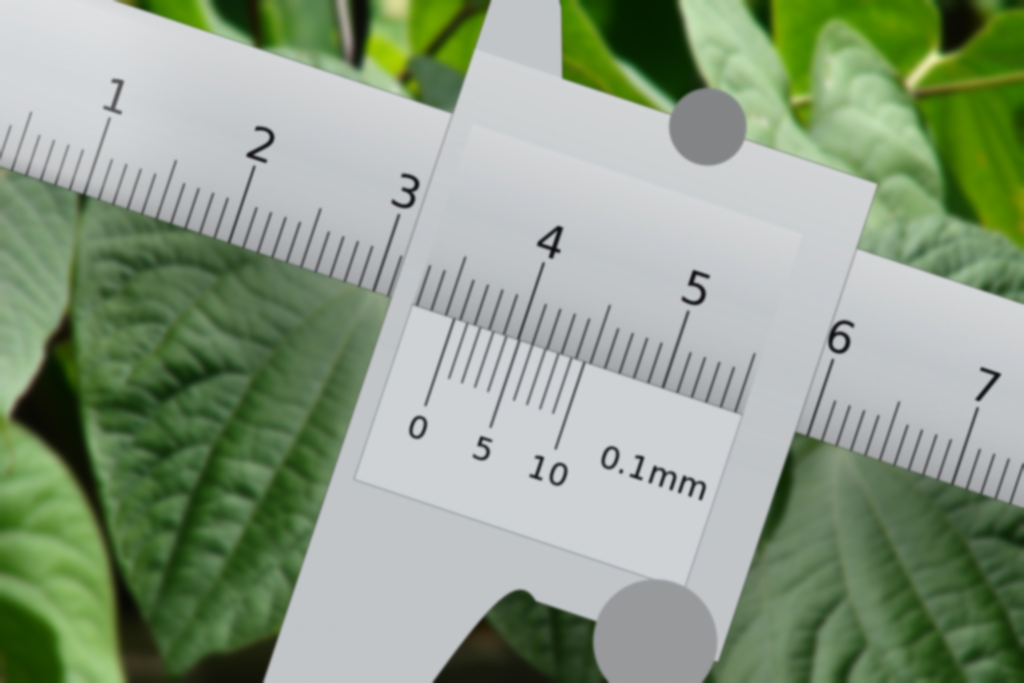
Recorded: 35.6 mm
